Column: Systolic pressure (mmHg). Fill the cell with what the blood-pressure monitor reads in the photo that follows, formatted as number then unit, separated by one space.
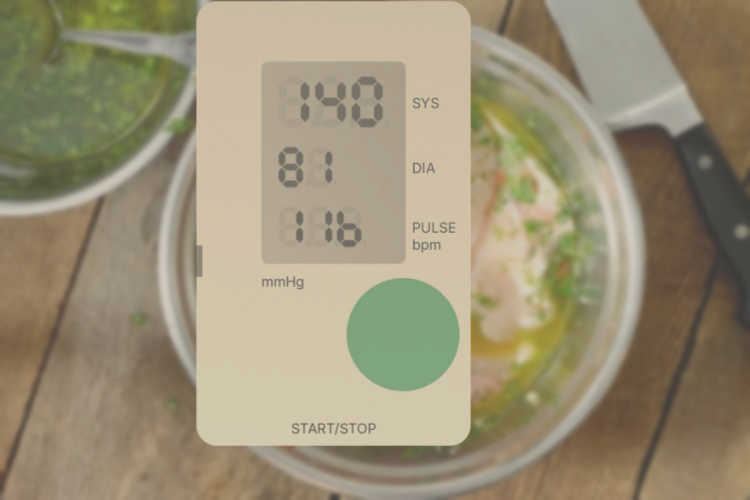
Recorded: 140 mmHg
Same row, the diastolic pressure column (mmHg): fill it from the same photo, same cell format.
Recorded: 81 mmHg
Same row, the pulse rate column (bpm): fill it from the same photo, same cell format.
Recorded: 116 bpm
